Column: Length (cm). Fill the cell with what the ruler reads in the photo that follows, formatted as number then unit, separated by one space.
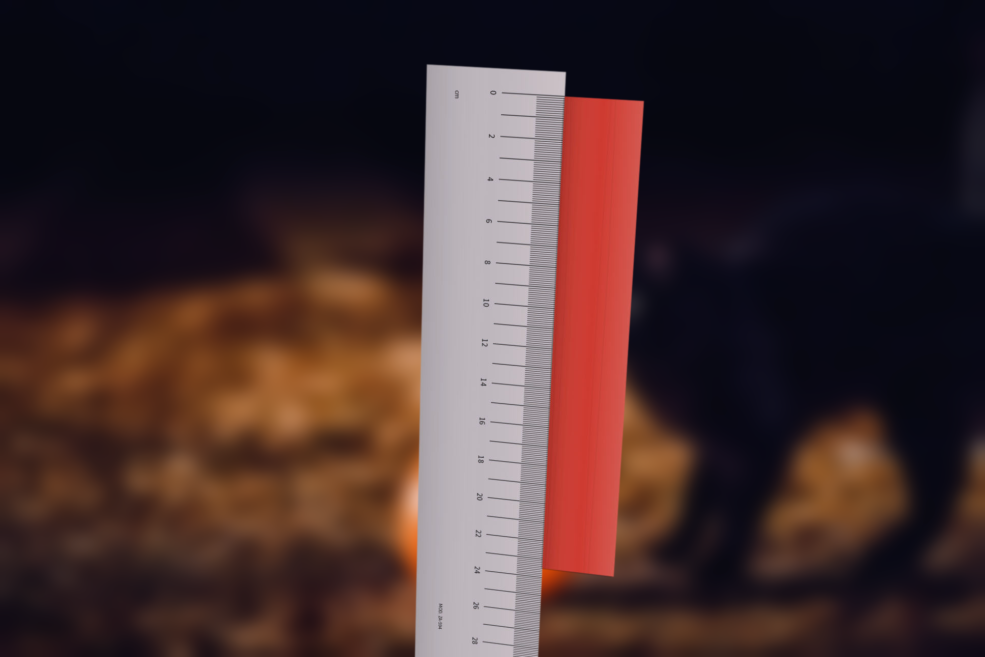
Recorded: 23.5 cm
